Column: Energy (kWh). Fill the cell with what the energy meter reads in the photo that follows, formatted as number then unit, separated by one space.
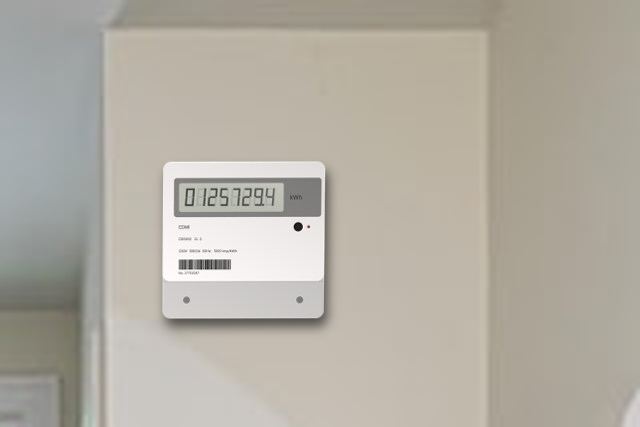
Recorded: 125729.4 kWh
